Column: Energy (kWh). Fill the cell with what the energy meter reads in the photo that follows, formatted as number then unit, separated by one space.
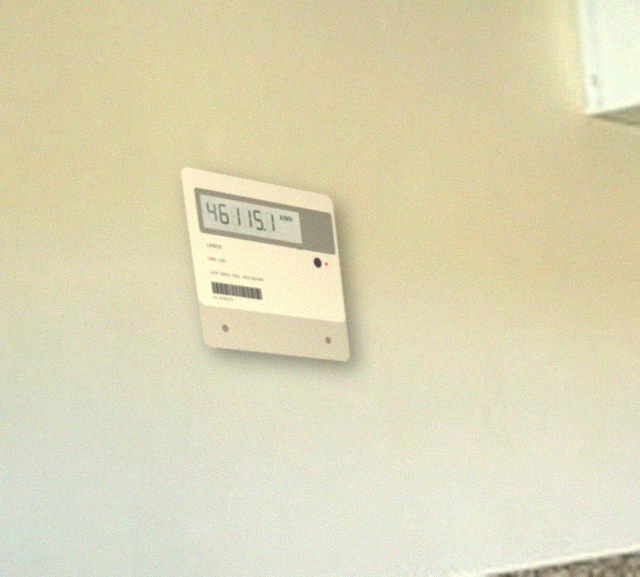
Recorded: 46115.1 kWh
